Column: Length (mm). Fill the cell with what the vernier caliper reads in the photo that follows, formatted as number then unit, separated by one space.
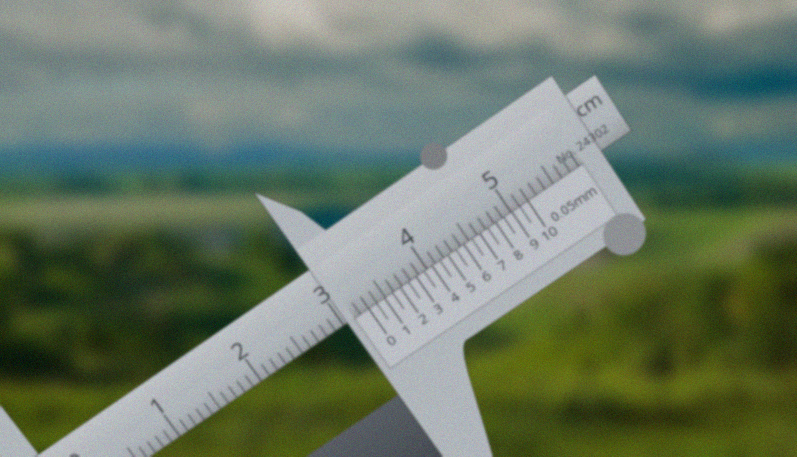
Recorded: 33.0 mm
